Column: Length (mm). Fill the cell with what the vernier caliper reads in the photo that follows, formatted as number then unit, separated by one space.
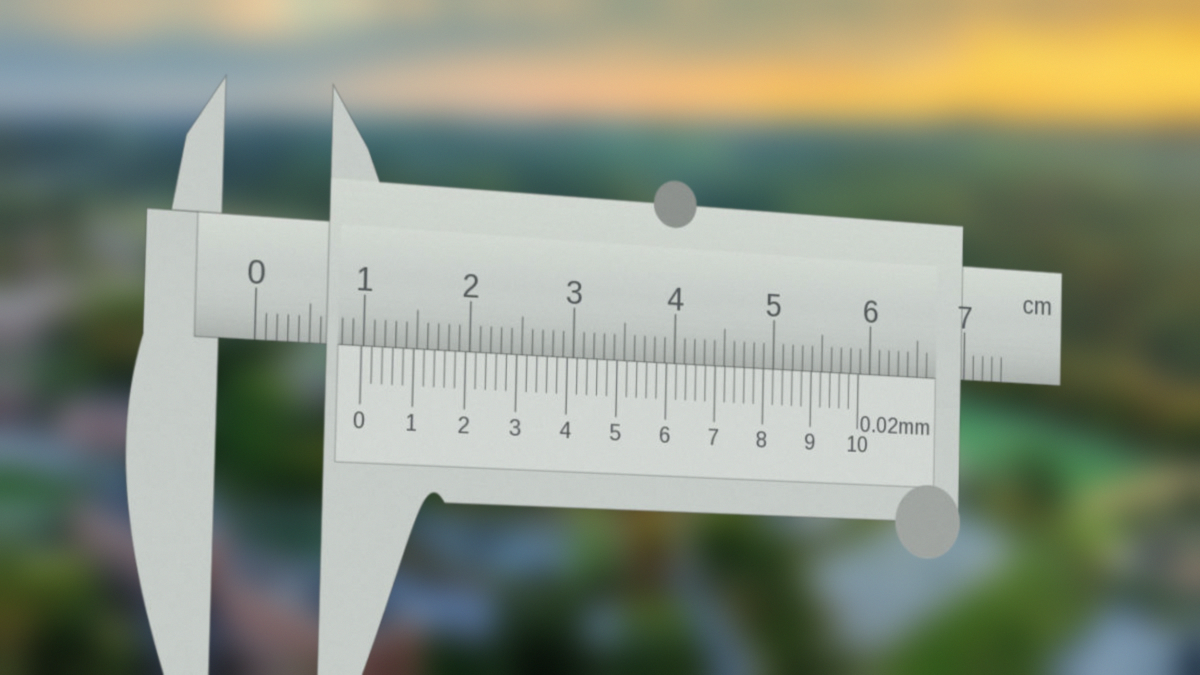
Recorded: 9.8 mm
